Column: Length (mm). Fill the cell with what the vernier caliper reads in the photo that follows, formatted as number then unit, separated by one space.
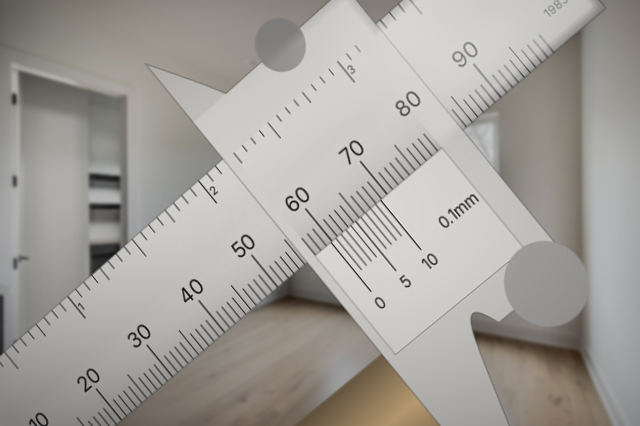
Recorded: 59.8 mm
